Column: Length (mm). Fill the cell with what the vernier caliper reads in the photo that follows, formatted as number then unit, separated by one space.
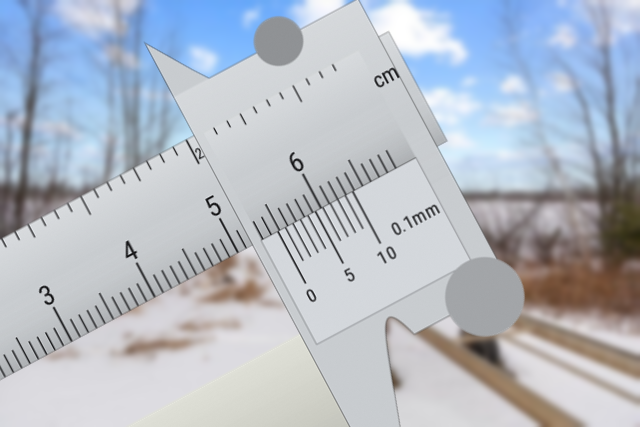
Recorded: 54.8 mm
